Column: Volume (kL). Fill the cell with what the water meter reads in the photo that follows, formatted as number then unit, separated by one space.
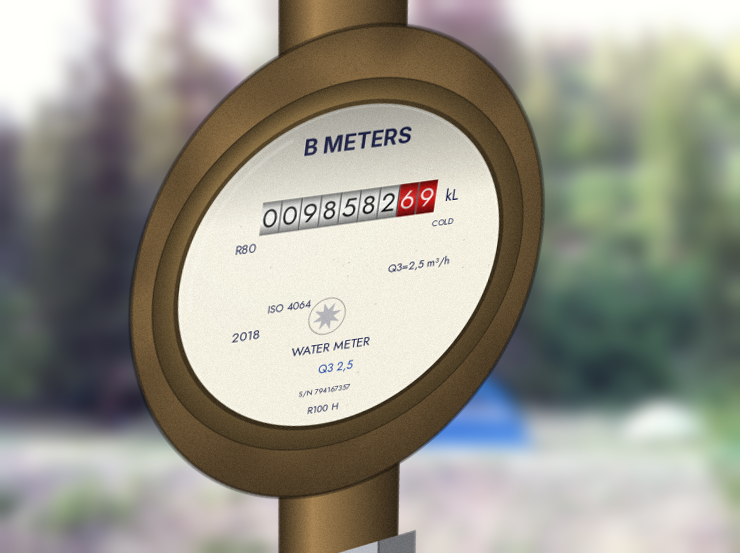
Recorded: 98582.69 kL
